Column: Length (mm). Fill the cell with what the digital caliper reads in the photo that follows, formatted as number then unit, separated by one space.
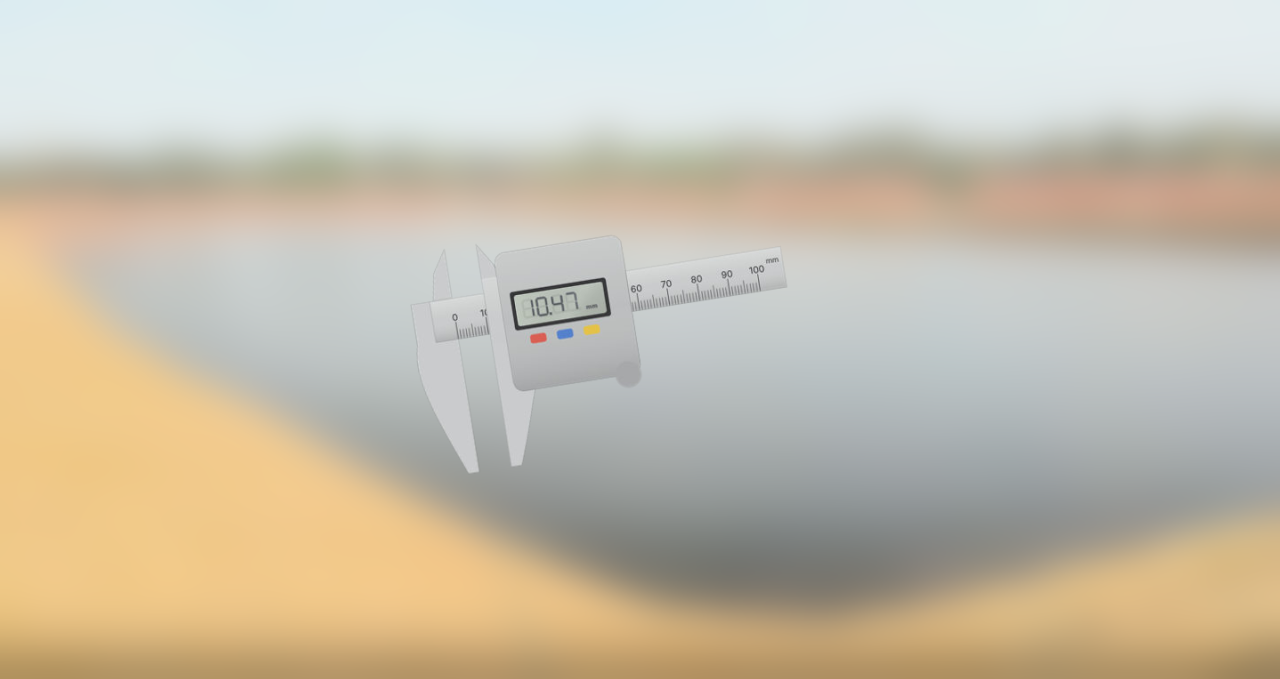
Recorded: 10.47 mm
